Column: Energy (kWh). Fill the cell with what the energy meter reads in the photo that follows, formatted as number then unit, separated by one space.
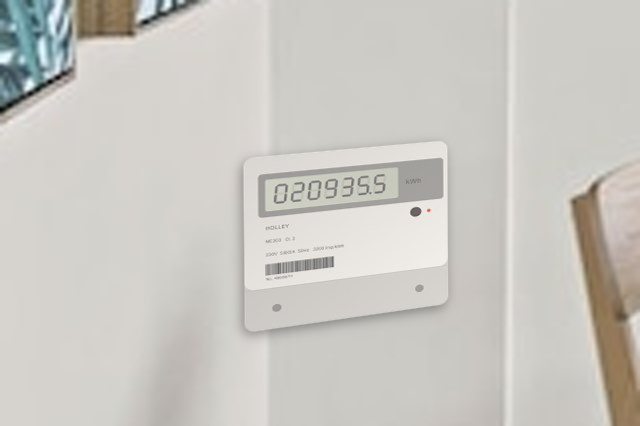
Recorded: 20935.5 kWh
